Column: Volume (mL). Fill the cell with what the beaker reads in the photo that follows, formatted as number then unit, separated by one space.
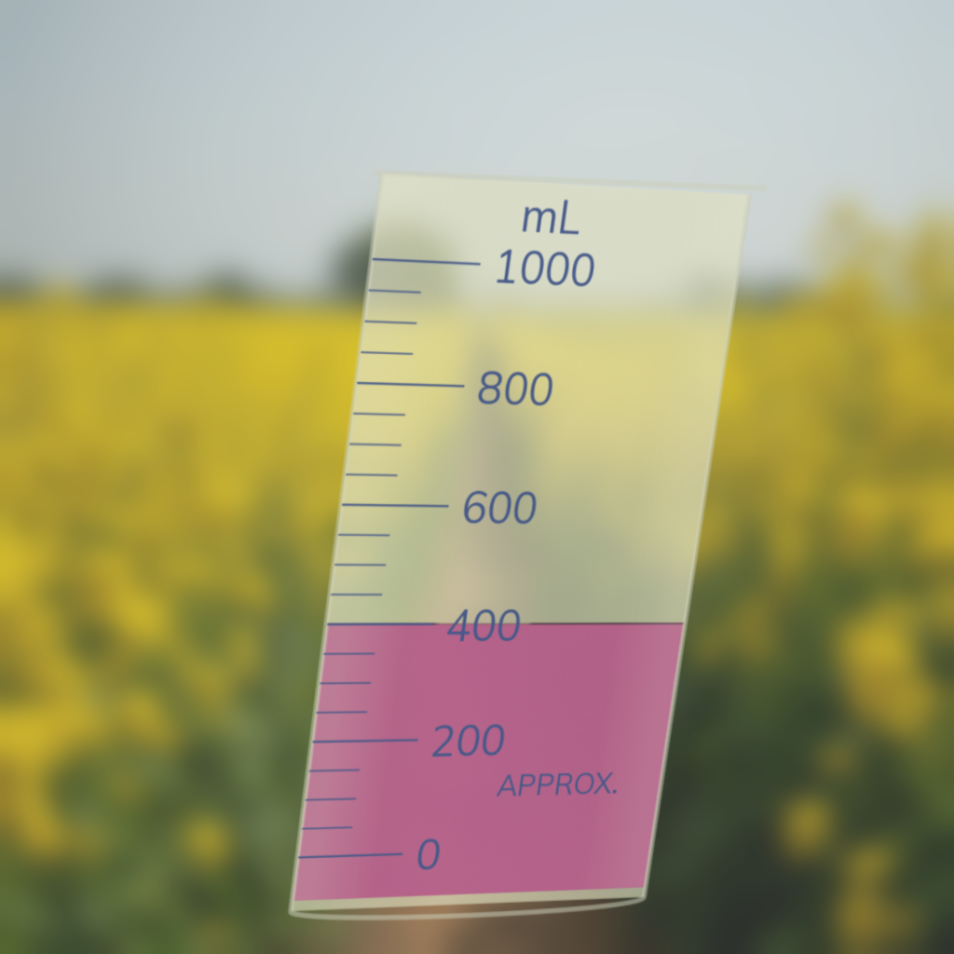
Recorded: 400 mL
